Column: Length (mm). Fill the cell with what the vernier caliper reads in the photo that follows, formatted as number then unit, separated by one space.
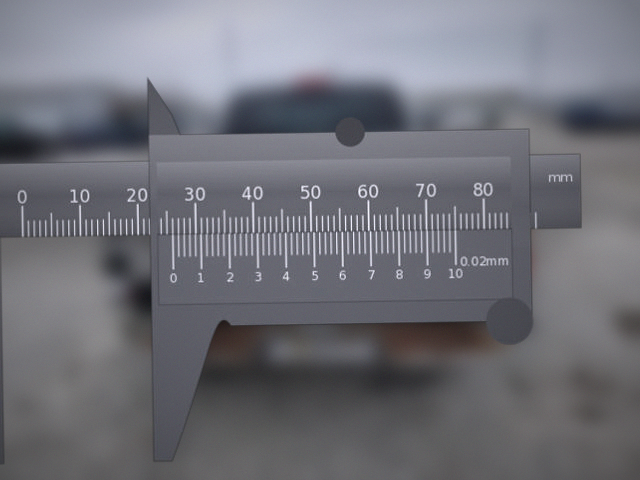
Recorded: 26.0 mm
